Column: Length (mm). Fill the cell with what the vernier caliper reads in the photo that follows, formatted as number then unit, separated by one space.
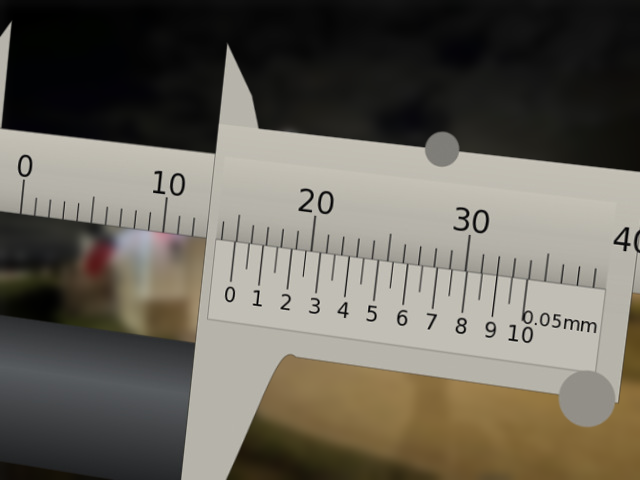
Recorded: 14.9 mm
